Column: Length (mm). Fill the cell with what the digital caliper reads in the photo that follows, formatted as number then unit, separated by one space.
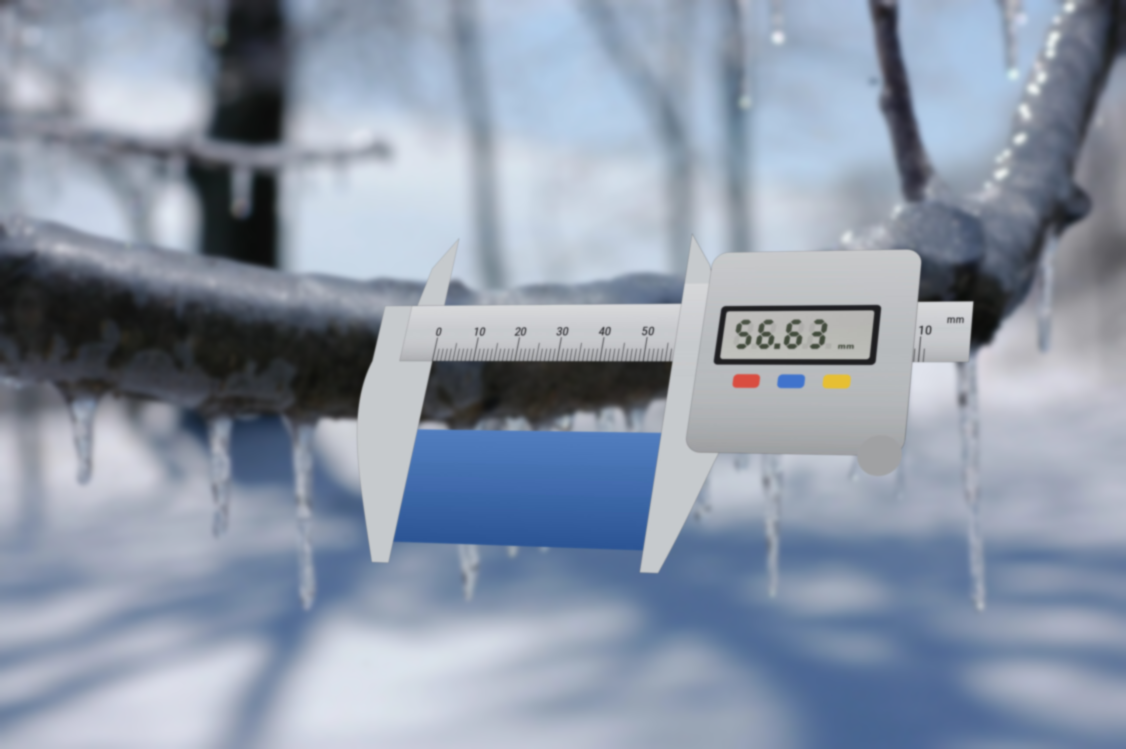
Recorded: 56.63 mm
